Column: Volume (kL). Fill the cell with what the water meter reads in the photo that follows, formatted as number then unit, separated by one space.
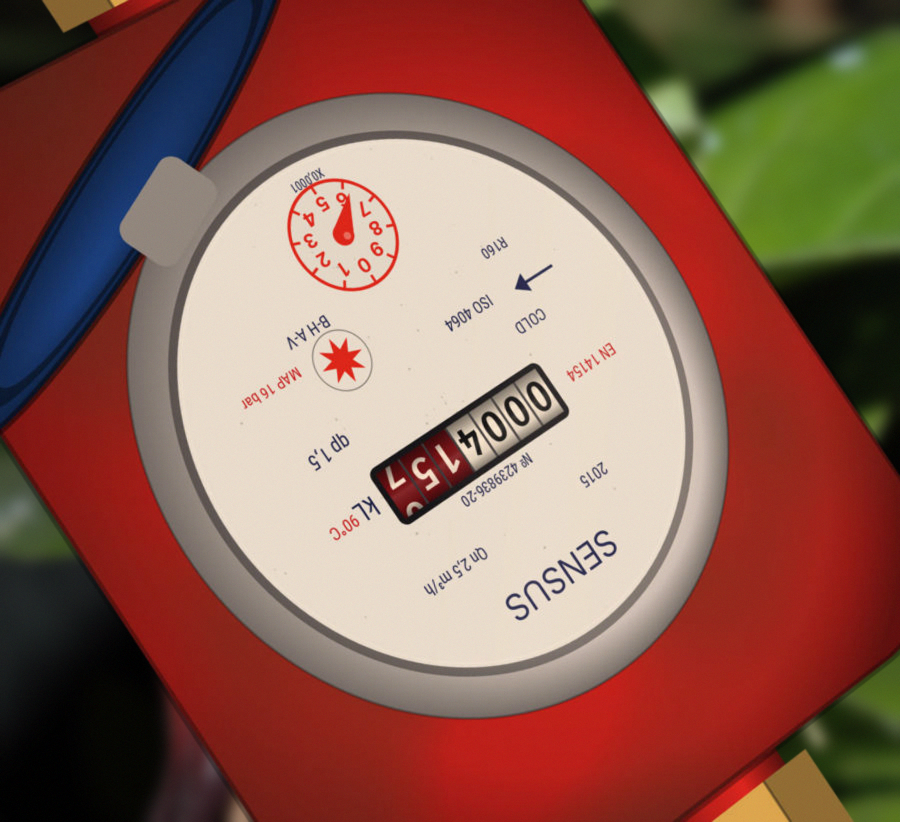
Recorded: 4.1566 kL
